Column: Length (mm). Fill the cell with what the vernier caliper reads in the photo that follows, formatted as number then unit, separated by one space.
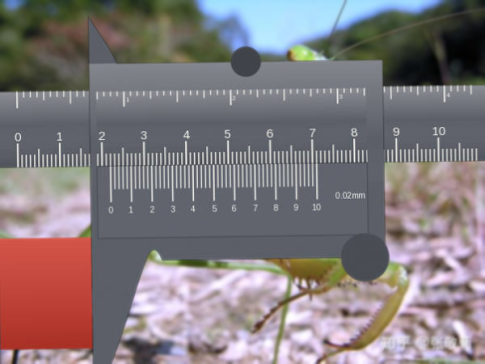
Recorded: 22.0 mm
